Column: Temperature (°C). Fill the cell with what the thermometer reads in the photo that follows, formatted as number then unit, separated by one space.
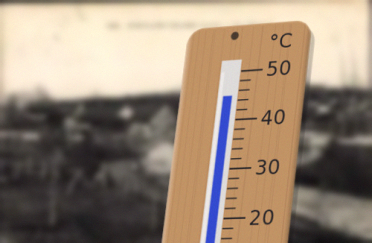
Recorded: 45 °C
